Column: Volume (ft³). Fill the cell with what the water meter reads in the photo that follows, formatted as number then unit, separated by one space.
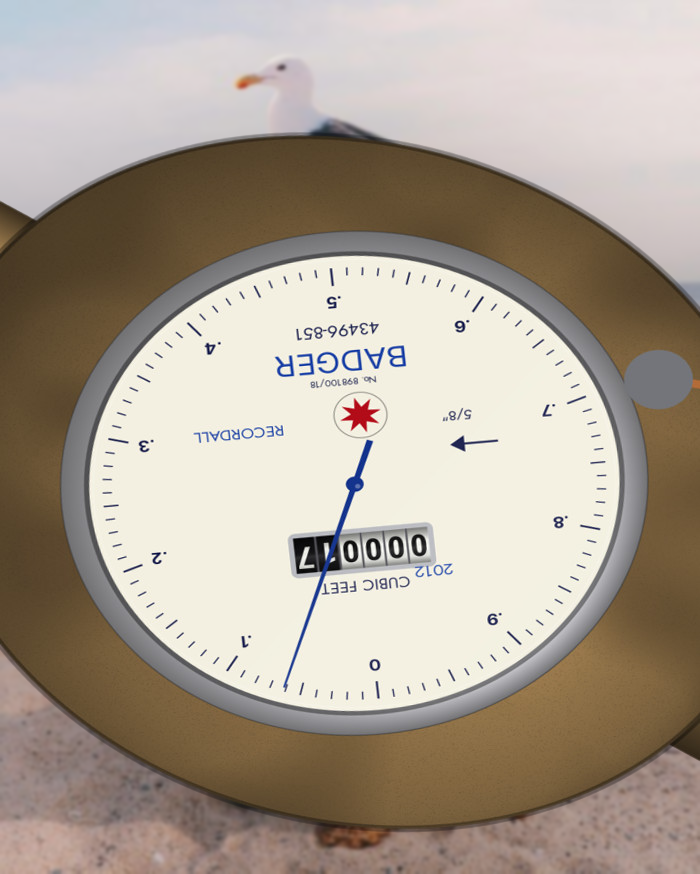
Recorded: 17.06 ft³
